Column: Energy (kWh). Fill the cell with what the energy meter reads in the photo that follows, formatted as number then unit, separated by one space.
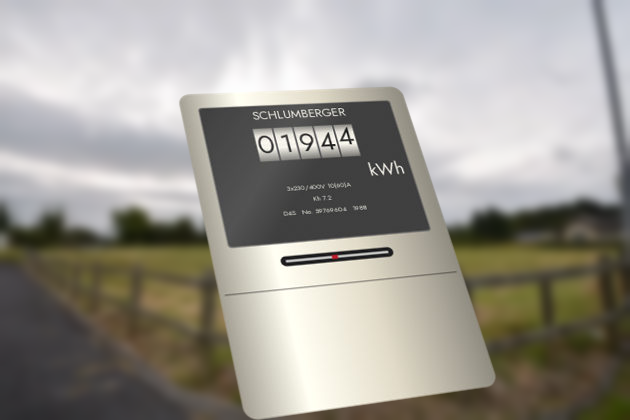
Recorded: 1944 kWh
